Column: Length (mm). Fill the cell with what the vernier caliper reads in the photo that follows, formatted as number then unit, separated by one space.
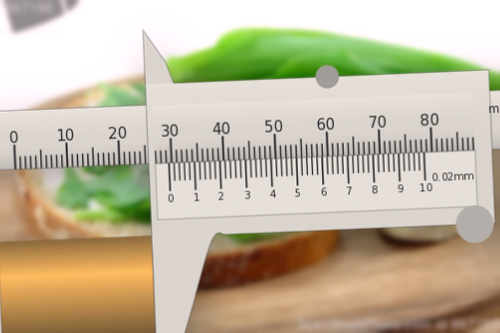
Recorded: 29.5 mm
